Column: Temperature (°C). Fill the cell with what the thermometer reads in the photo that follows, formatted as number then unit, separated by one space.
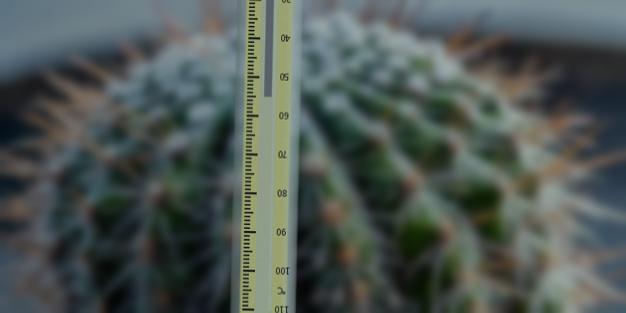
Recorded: 55 °C
